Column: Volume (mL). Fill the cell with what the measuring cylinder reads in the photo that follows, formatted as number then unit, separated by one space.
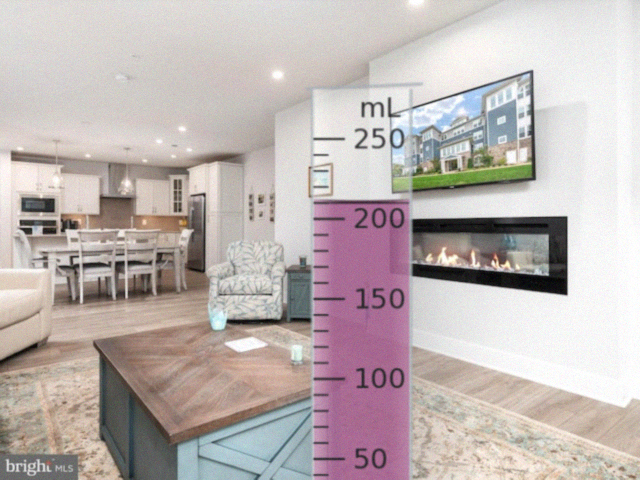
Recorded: 210 mL
